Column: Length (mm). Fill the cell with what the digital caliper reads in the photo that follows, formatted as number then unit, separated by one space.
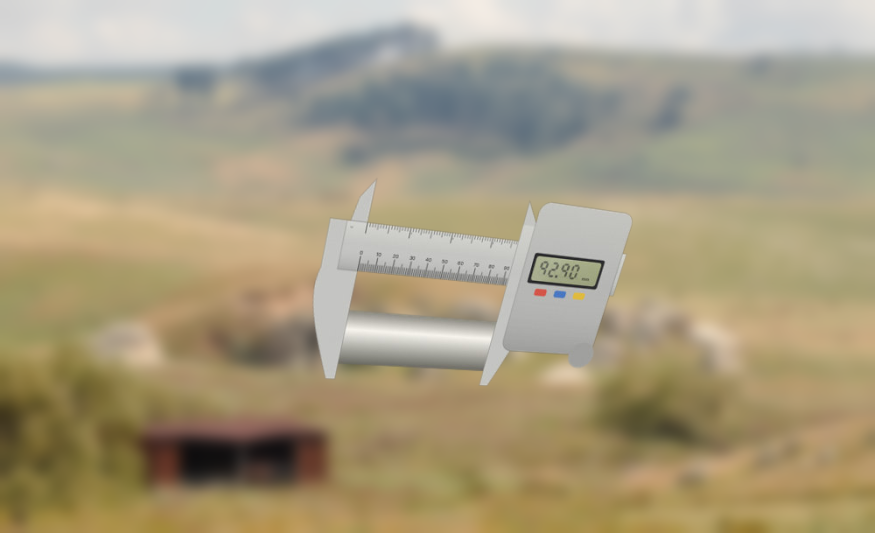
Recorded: 92.90 mm
